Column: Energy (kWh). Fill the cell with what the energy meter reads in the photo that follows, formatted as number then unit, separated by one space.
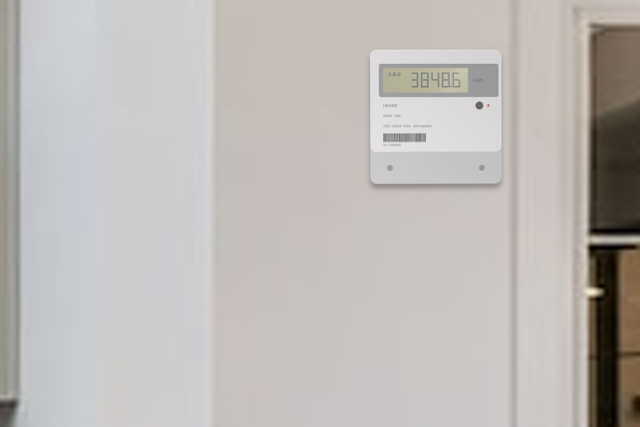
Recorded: 3848.6 kWh
